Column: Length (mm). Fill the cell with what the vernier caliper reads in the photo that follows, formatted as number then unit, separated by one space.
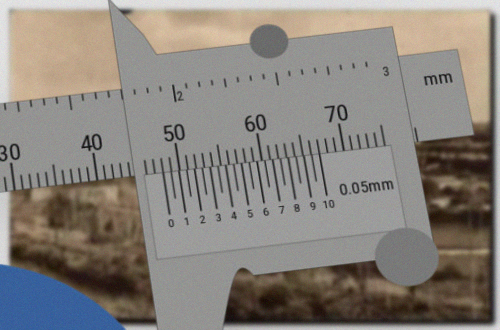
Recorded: 48.0 mm
